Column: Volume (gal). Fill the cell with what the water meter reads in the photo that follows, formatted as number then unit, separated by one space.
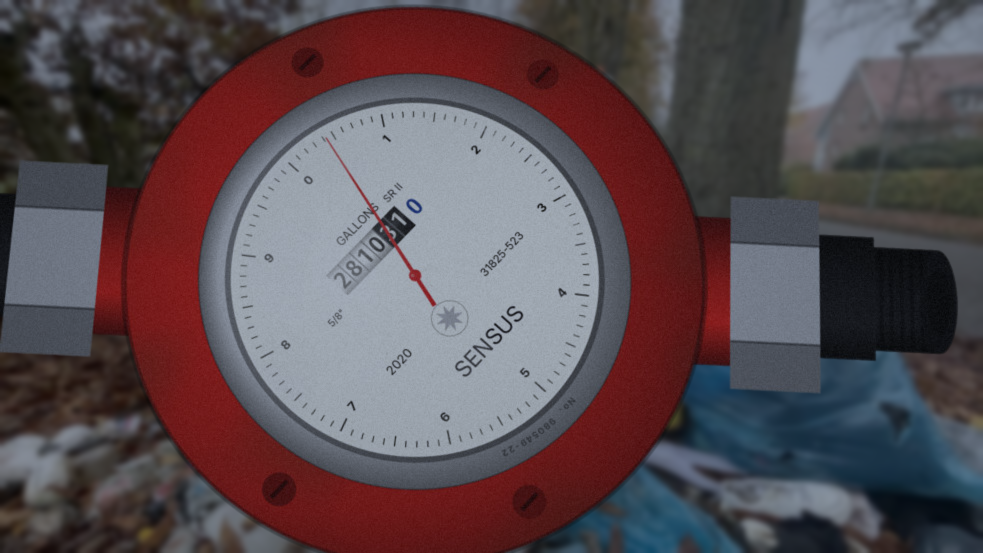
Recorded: 2810310.4 gal
